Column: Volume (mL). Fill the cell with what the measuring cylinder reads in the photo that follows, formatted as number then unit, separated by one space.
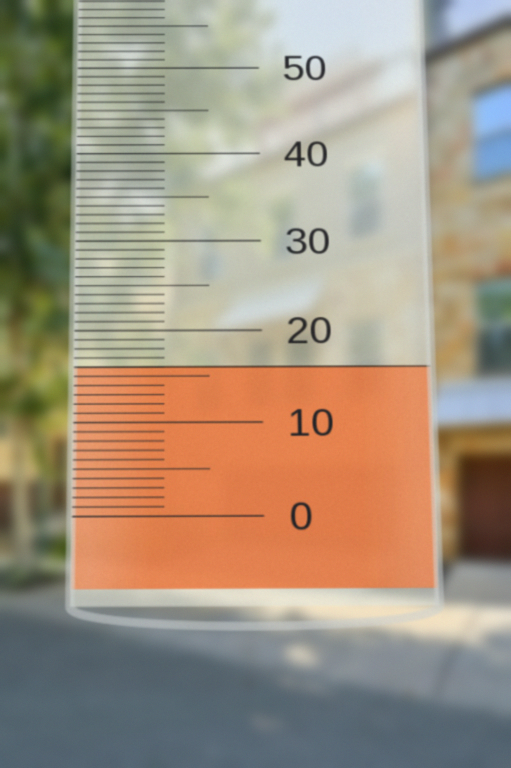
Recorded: 16 mL
